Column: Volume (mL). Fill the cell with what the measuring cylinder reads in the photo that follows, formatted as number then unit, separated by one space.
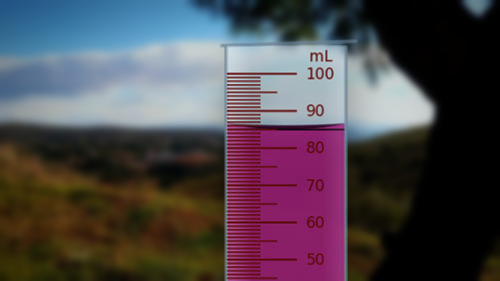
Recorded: 85 mL
